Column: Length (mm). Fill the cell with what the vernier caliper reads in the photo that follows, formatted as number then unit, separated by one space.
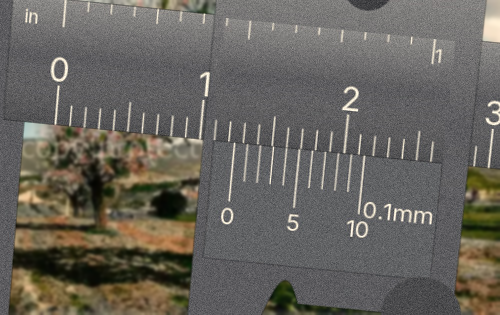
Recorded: 12.4 mm
